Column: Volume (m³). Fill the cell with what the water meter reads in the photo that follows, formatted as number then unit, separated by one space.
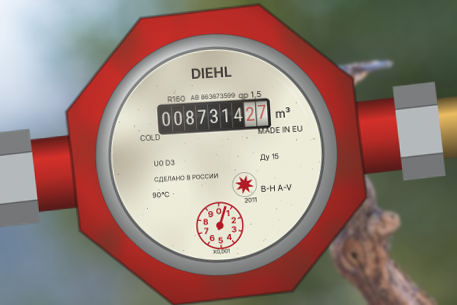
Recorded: 87314.270 m³
